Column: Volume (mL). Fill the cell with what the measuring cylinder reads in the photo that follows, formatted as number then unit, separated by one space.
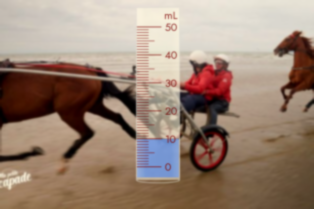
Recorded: 10 mL
